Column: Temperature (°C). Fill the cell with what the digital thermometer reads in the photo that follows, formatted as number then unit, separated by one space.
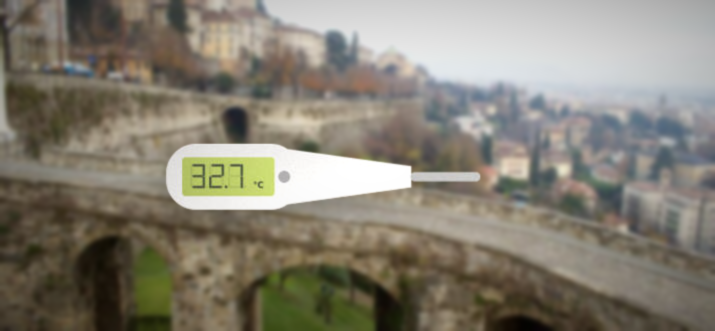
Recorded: 32.7 °C
